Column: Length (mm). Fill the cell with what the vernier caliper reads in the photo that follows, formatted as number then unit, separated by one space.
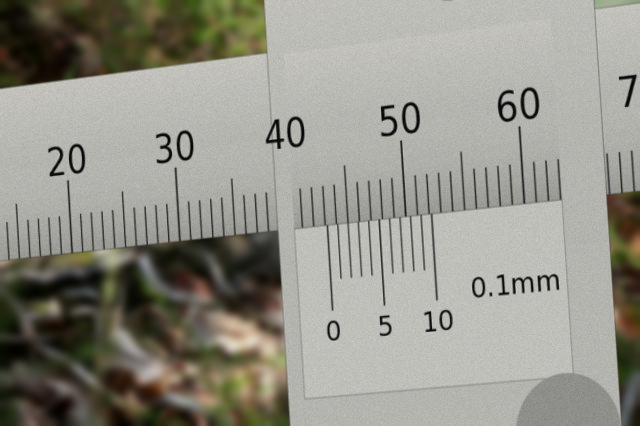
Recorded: 43.2 mm
